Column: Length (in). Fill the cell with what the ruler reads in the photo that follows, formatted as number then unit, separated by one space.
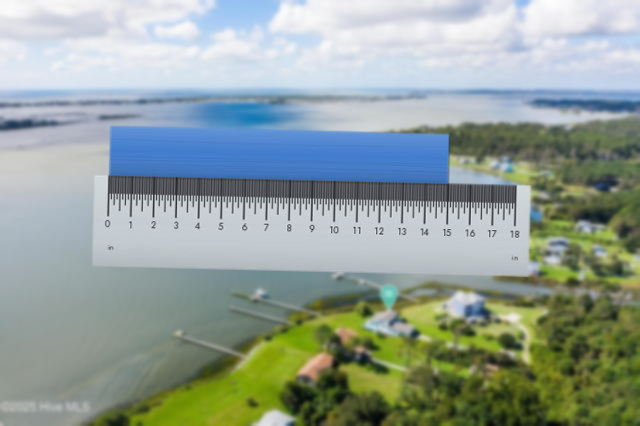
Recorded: 15 in
